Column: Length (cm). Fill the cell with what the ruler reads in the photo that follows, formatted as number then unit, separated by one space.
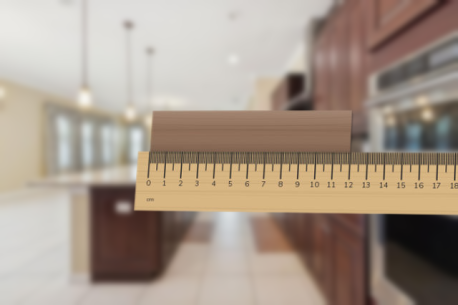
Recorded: 12 cm
